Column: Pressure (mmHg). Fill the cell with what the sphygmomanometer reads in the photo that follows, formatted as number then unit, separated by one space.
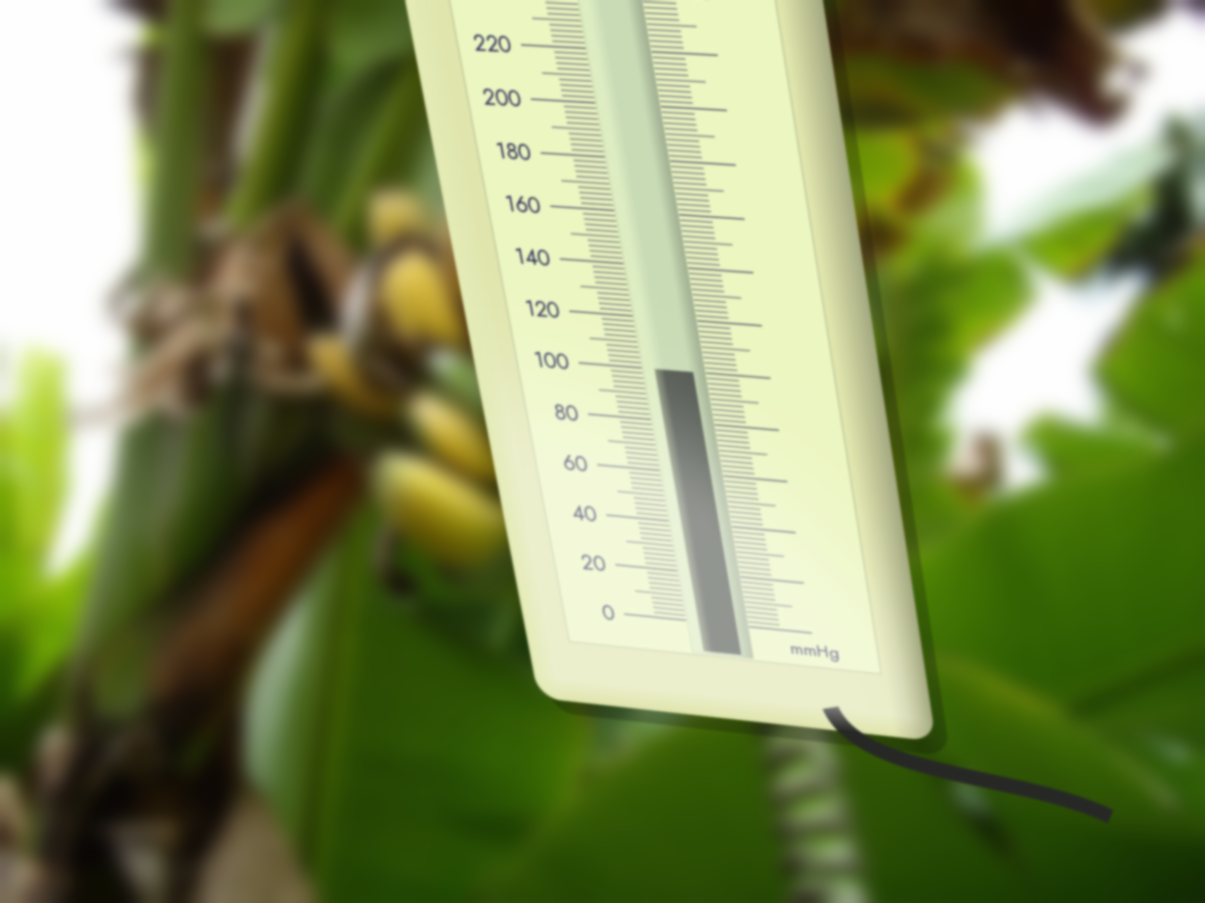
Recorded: 100 mmHg
